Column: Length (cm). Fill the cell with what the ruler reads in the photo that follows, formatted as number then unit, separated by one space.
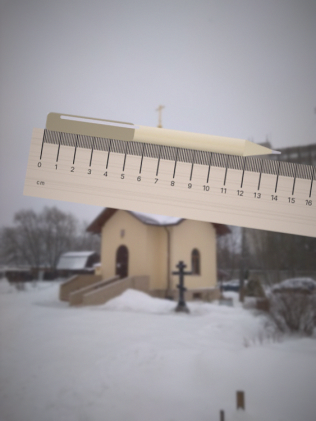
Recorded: 14 cm
